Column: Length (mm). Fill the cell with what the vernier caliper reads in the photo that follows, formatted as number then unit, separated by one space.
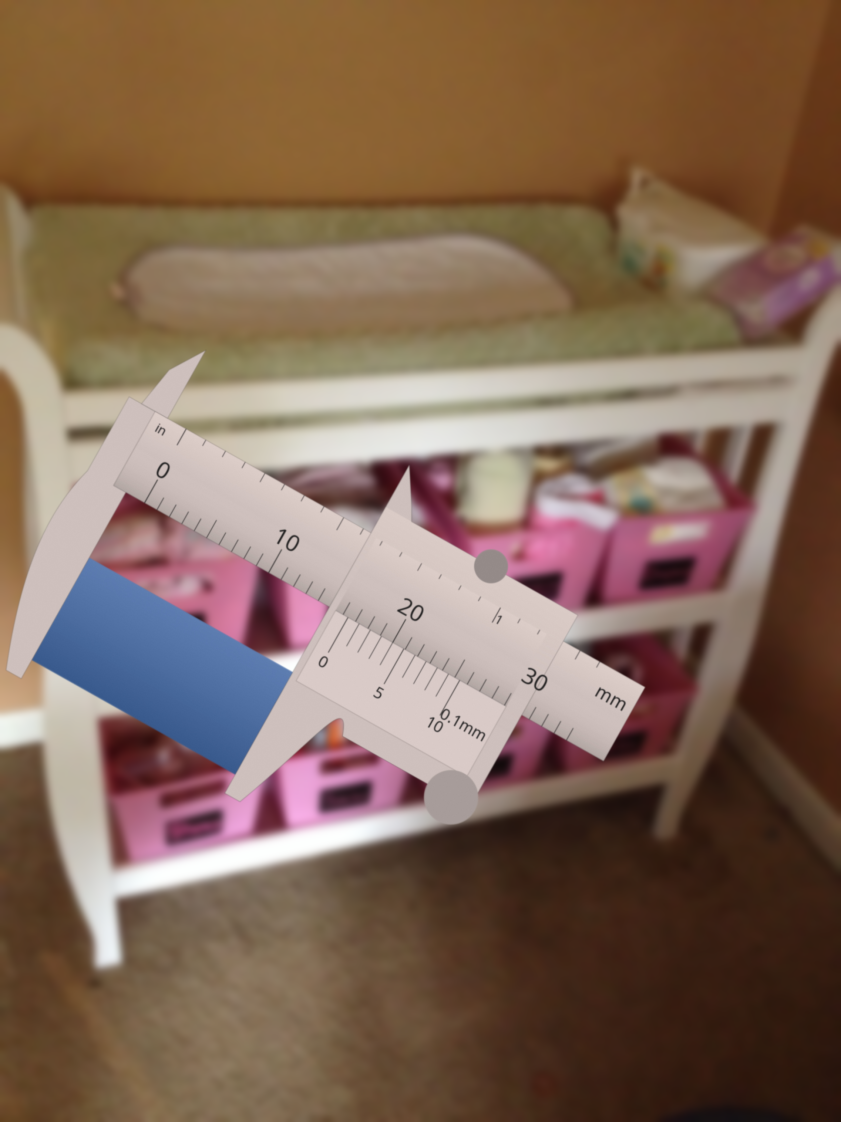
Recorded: 16.4 mm
